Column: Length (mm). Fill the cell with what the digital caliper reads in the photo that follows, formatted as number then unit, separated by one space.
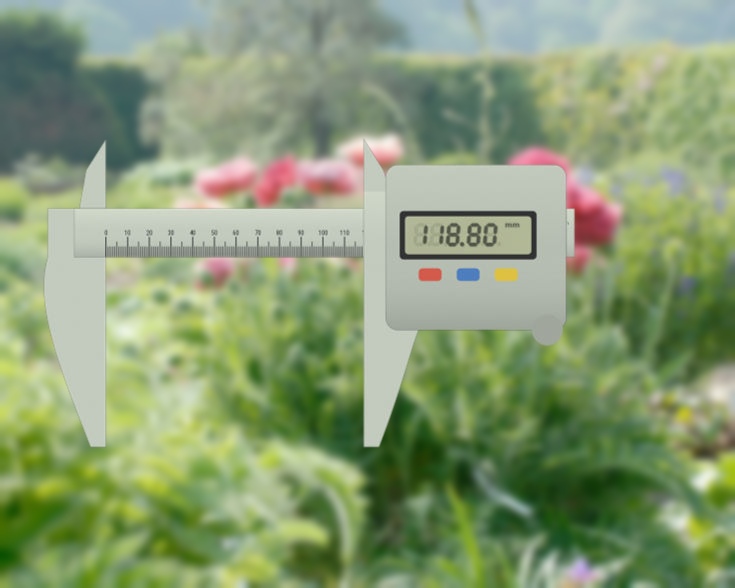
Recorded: 118.80 mm
